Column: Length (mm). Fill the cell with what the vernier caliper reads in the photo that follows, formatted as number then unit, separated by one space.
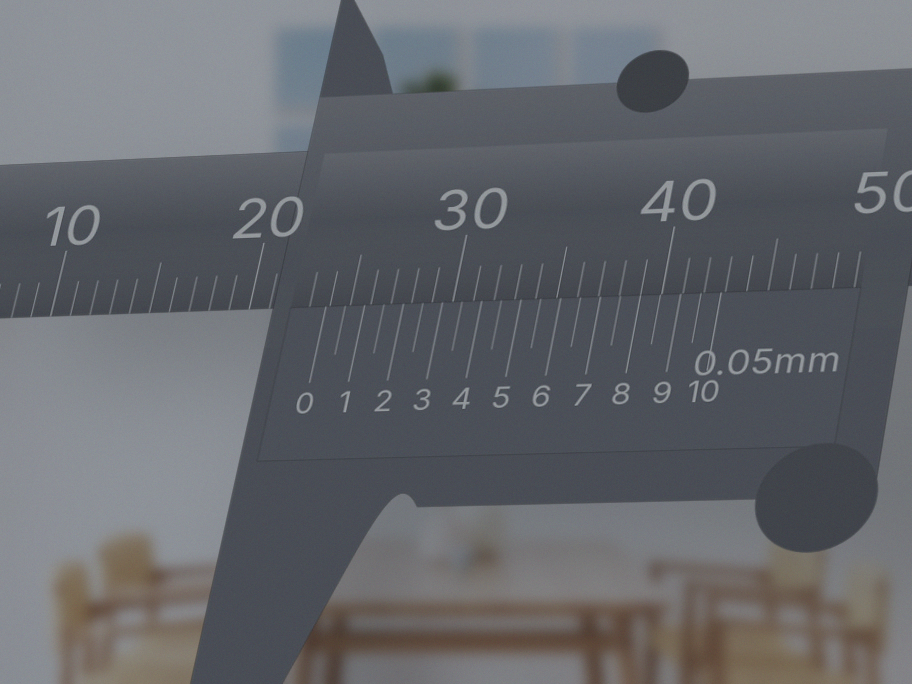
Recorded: 23.8 mm
